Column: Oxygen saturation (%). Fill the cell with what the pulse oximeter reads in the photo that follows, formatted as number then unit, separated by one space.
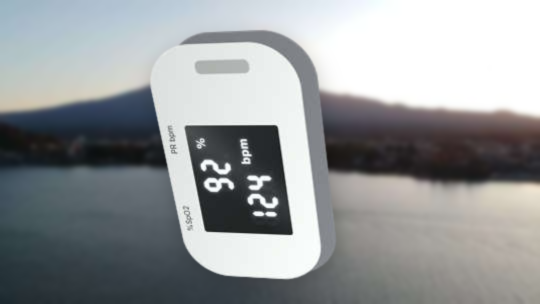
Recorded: 92 %
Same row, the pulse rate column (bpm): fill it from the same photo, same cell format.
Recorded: 124 bpm
